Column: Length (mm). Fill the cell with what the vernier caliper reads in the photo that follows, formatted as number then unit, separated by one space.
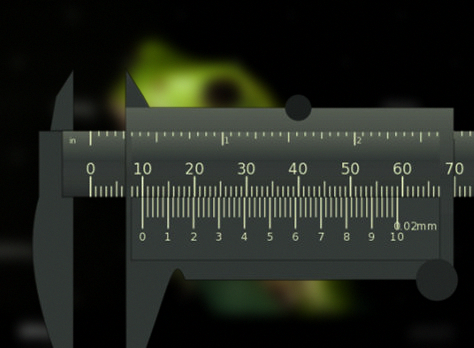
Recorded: 10.0 mm
